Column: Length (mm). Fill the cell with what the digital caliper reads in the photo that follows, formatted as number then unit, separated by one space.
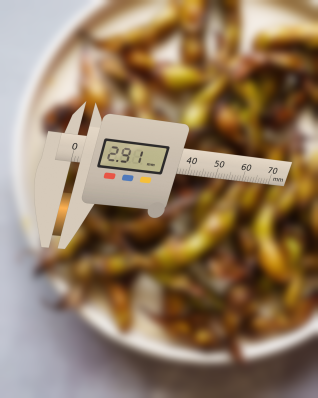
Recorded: 2.91 mm
